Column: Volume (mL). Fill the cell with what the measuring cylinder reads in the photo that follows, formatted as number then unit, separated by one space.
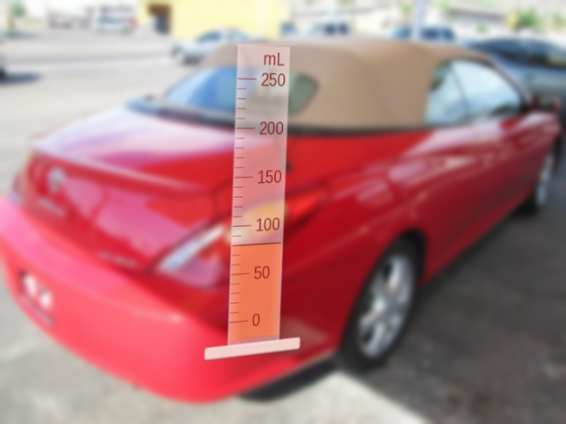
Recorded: 80 mL
